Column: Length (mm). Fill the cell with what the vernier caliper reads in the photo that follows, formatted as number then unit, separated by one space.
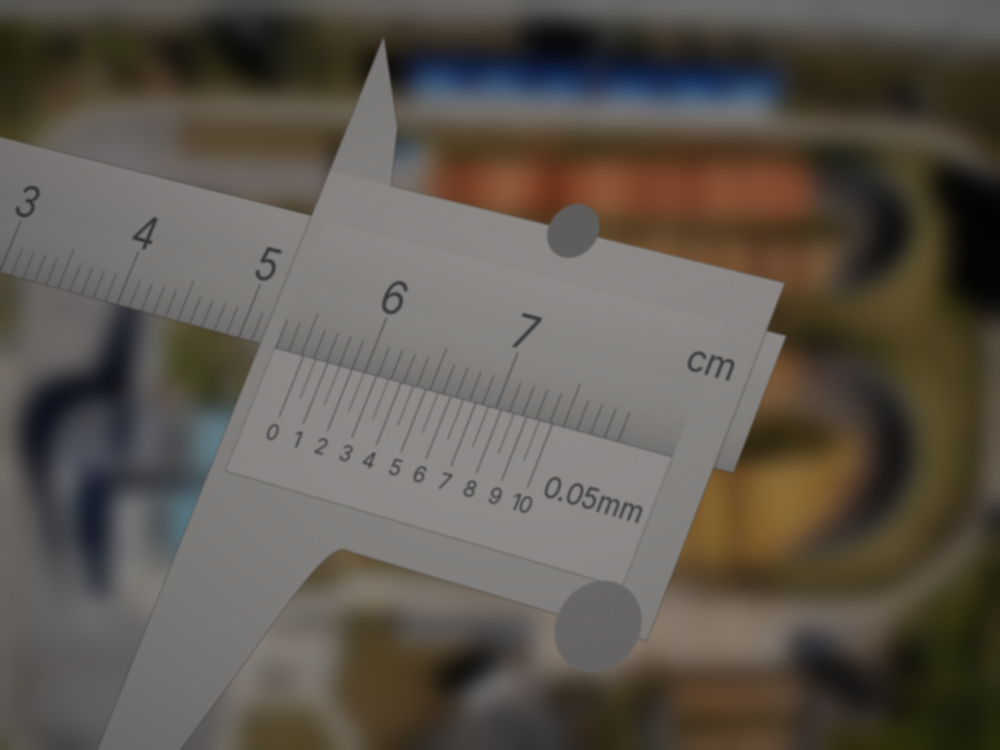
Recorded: 55.2 mm
